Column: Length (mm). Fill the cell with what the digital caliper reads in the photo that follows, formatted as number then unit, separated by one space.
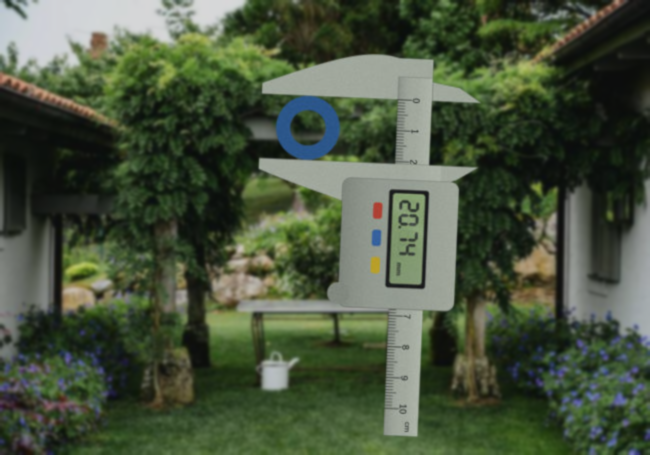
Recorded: 20.74 mm
